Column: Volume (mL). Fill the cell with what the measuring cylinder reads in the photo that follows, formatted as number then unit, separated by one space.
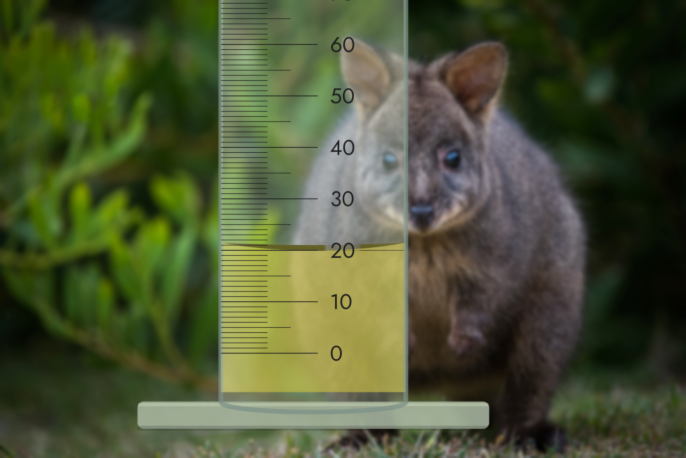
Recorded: 20 mL
